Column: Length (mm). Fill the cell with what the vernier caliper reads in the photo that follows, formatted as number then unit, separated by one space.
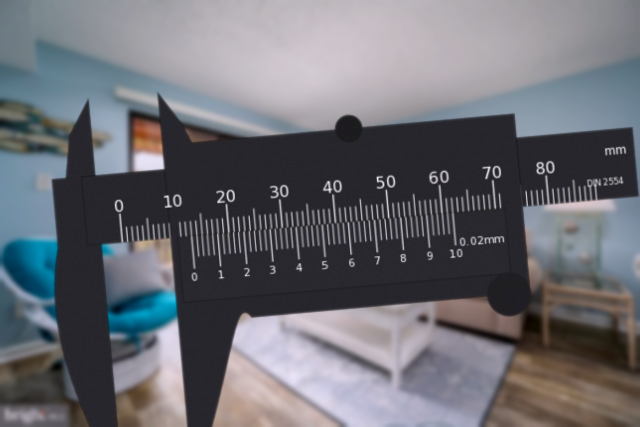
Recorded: 13.0 mm
